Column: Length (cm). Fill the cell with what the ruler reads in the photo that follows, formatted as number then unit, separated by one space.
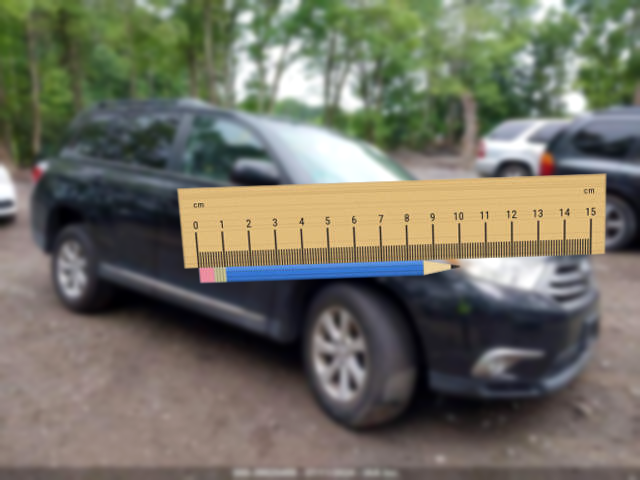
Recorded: 10 cm
